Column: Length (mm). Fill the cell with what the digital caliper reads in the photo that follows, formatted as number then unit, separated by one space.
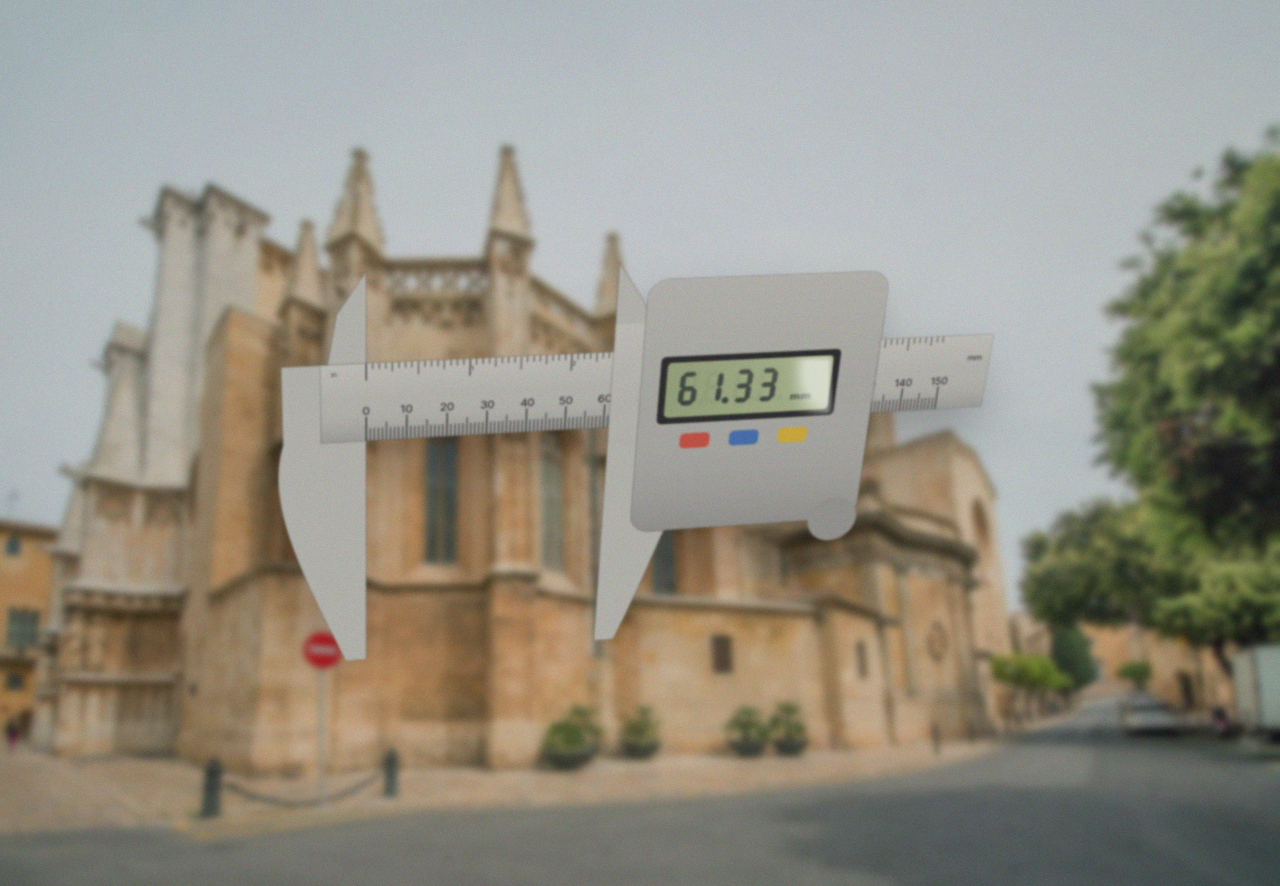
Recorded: 61.33 mm
